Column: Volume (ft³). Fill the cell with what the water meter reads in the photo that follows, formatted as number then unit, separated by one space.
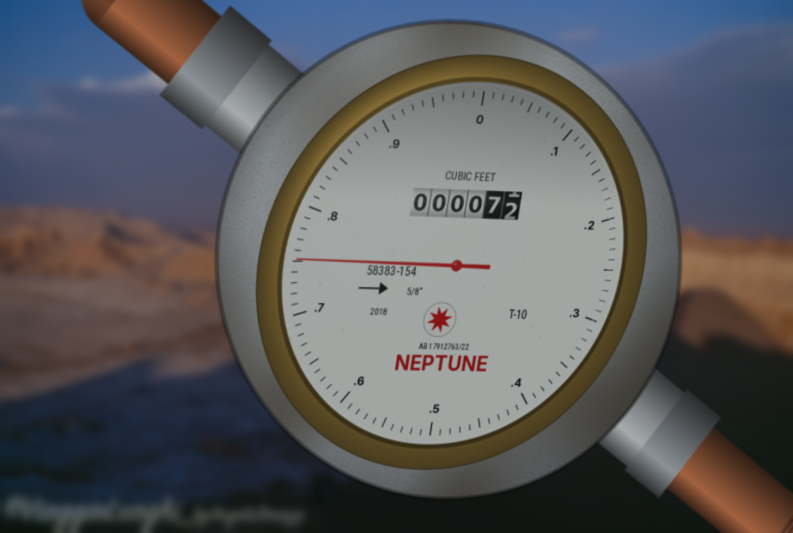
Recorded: 71.75 ft³
